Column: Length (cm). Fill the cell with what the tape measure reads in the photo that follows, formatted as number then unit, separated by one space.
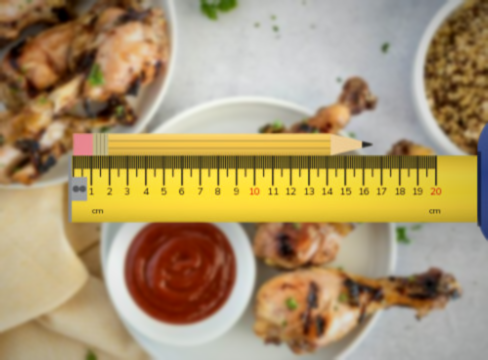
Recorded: 16.5 cm
